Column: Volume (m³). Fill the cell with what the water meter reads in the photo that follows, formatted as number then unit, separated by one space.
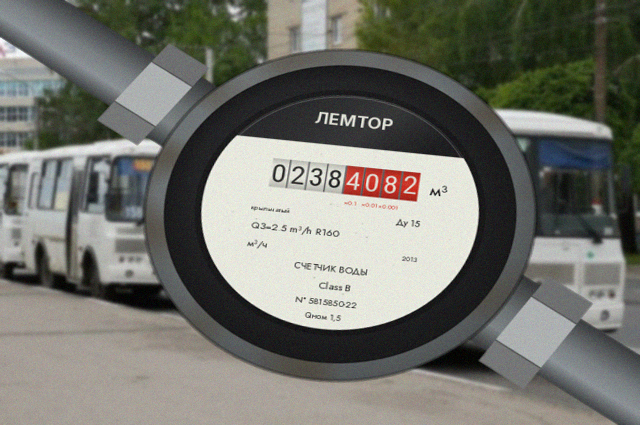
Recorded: 238.4082 m³
